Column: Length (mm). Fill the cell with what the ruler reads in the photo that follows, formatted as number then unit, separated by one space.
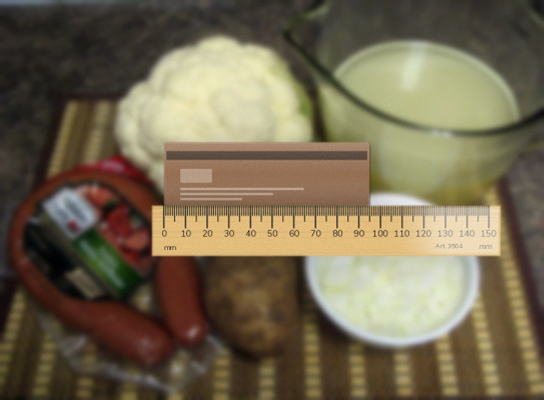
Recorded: 95 mm
